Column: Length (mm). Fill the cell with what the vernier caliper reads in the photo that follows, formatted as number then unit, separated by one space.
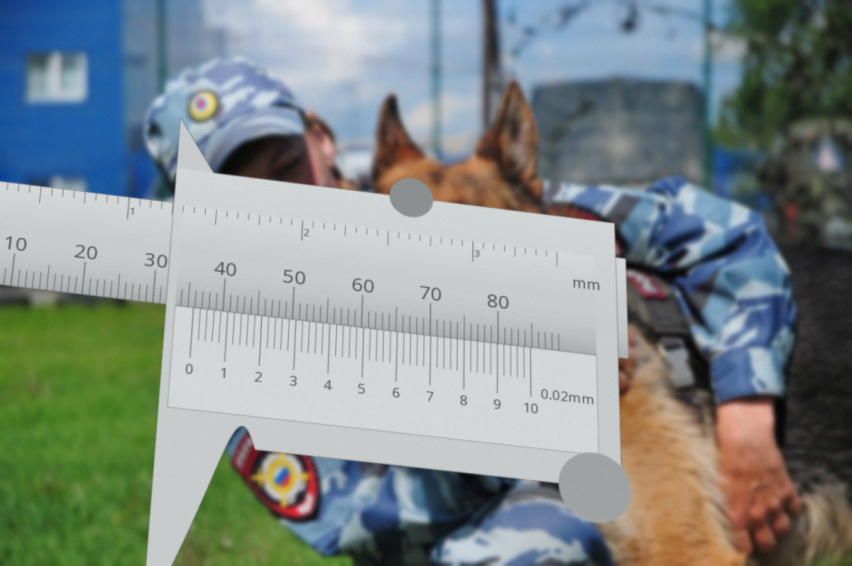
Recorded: 35.8 mm
